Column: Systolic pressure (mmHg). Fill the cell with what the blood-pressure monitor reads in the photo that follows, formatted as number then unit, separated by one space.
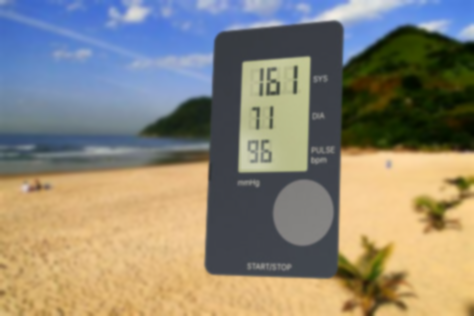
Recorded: 161 mmHg
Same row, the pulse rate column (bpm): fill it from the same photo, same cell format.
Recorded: 96 bpm
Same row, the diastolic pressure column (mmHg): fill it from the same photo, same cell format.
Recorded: 71 mmHg
